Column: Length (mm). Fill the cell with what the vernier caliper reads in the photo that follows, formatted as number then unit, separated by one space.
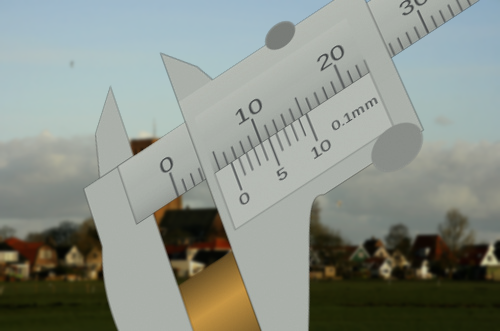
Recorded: 6.4 mm
